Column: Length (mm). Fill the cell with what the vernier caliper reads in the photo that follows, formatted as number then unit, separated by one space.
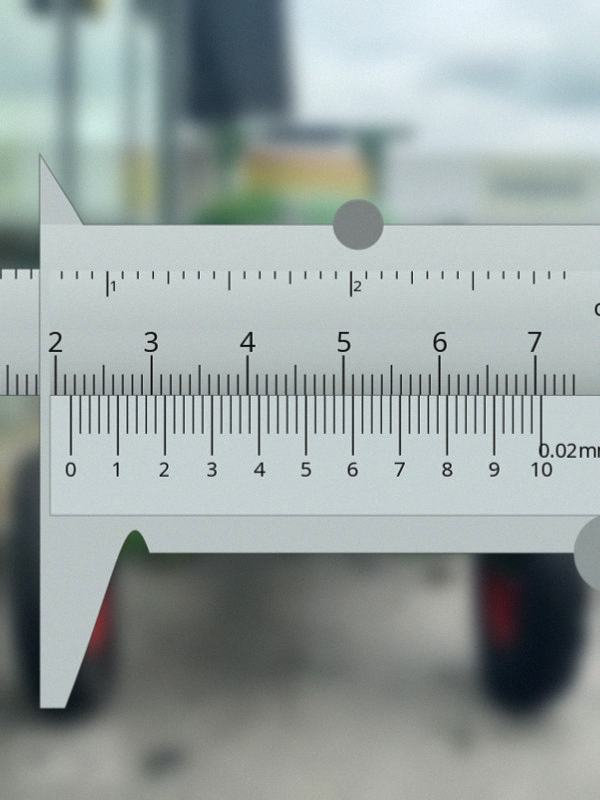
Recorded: 21.6 mm
